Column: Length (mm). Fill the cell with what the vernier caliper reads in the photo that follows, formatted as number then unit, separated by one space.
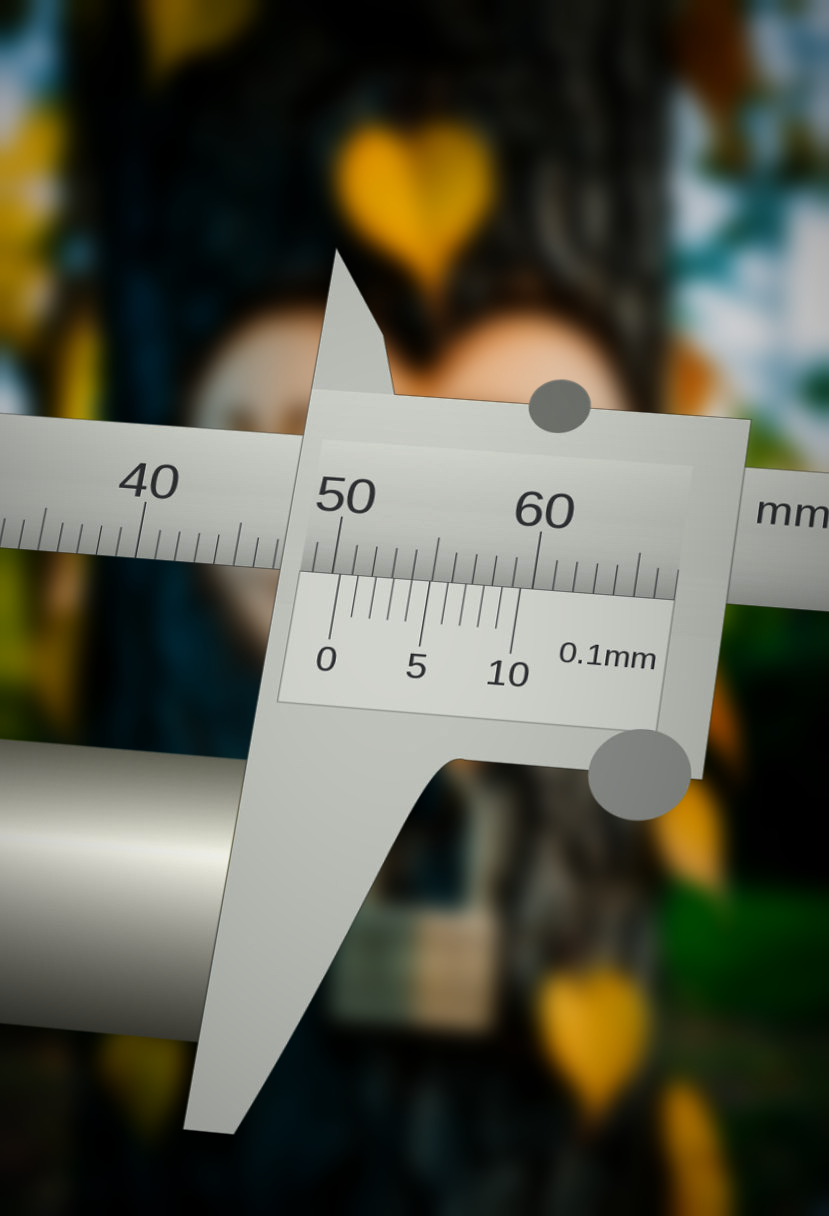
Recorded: 50.4 mm
